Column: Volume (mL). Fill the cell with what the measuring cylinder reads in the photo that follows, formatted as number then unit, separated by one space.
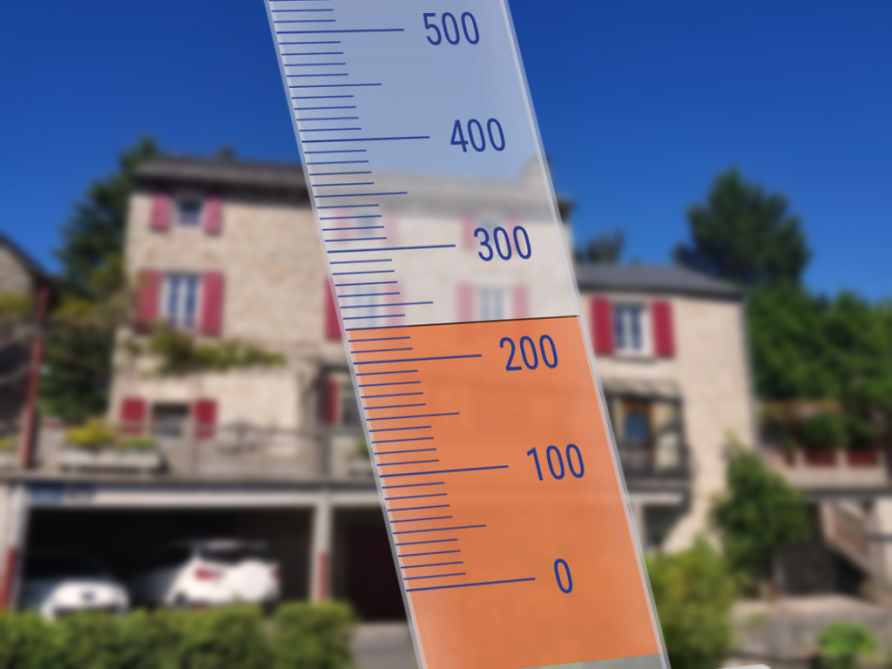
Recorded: 230 mL
